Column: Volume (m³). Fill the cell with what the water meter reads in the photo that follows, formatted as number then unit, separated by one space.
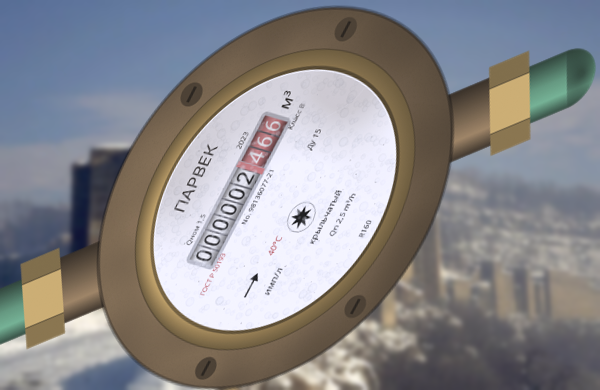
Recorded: 2.466 m³
